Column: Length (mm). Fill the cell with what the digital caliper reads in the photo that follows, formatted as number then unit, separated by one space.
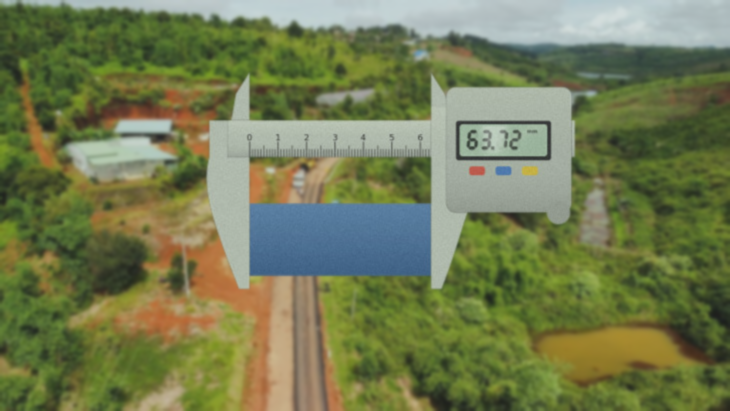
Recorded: 63.72 mm
